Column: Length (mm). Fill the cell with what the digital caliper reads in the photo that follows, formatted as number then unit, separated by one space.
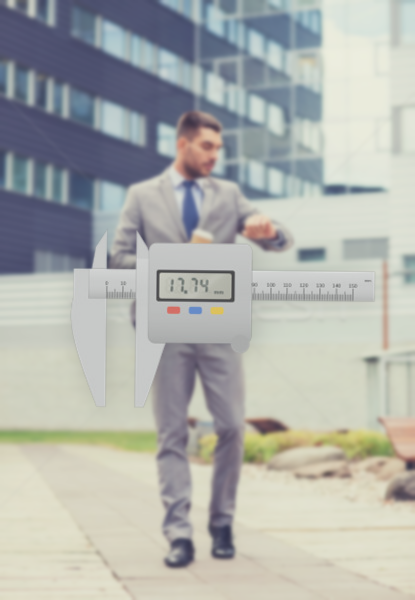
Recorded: 17.74 mm
